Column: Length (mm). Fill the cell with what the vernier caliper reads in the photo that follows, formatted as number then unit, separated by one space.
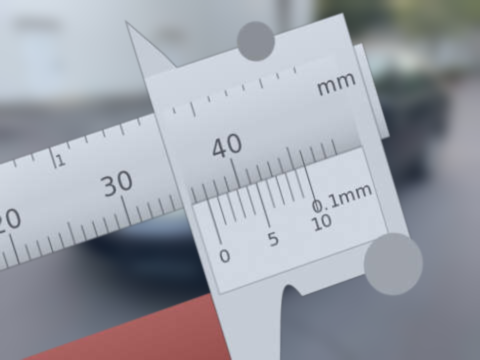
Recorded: 37.0 mm
